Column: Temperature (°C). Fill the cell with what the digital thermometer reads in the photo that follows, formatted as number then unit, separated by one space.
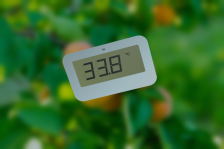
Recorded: 33.8 °C
